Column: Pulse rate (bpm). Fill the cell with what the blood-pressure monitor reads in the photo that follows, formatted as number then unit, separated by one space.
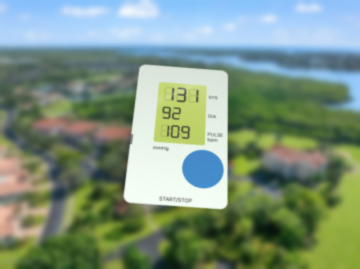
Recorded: 109 bpm
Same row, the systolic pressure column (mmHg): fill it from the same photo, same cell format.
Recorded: 131 mmHg
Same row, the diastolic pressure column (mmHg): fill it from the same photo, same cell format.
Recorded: 92 mmHg
